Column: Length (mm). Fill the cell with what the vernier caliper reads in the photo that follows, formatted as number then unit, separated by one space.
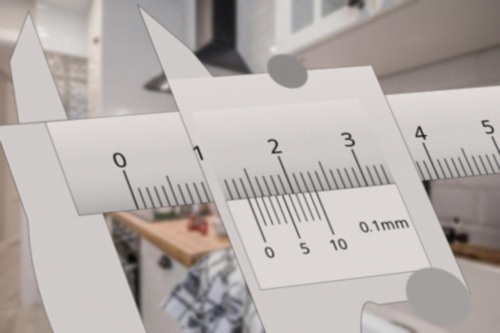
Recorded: 14.0 mm
